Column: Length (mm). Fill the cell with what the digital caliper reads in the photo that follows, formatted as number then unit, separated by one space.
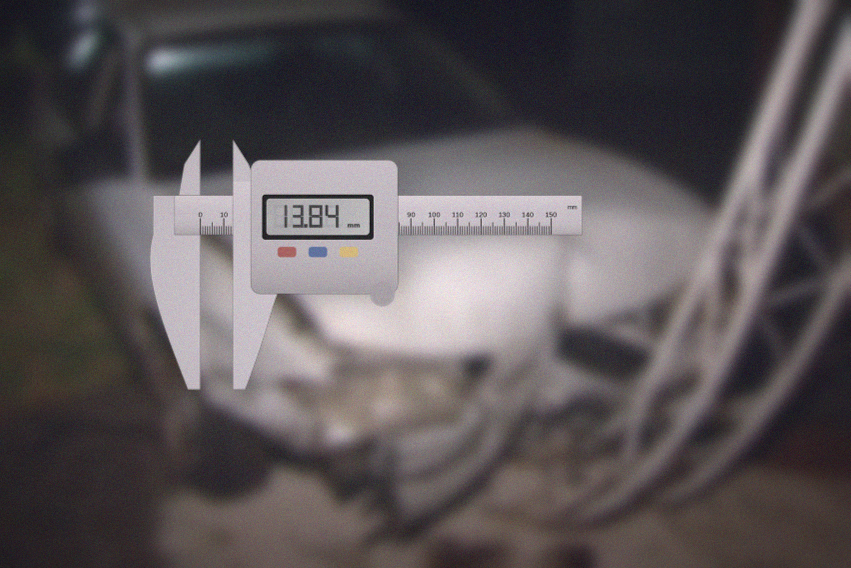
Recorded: 13.84 mm
